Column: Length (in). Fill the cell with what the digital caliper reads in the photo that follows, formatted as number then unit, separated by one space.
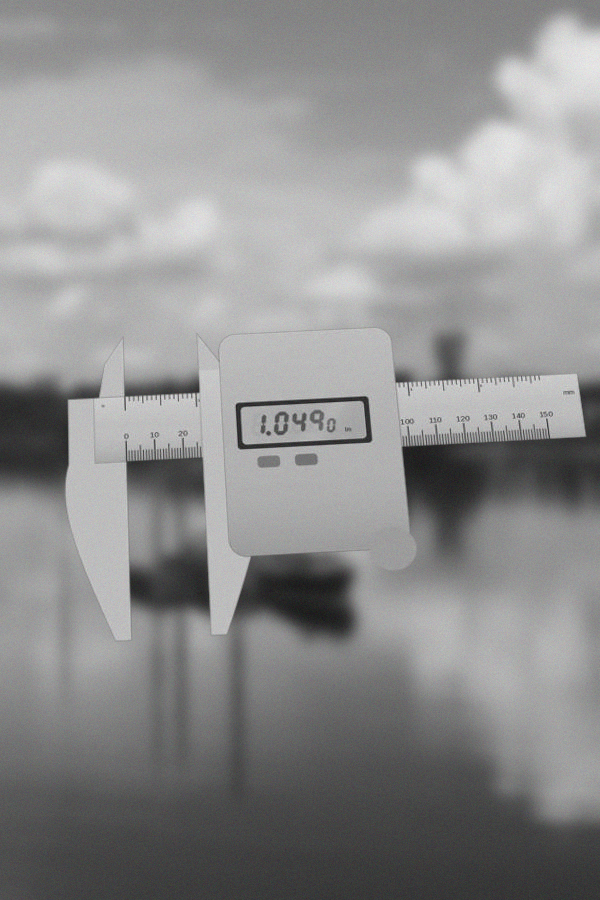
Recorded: 1.0490 in
